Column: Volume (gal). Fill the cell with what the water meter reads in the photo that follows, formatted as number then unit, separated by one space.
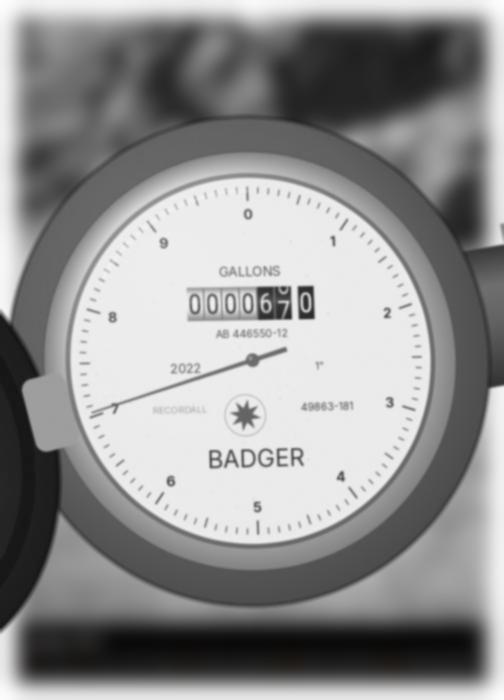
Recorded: 667.0 gal
